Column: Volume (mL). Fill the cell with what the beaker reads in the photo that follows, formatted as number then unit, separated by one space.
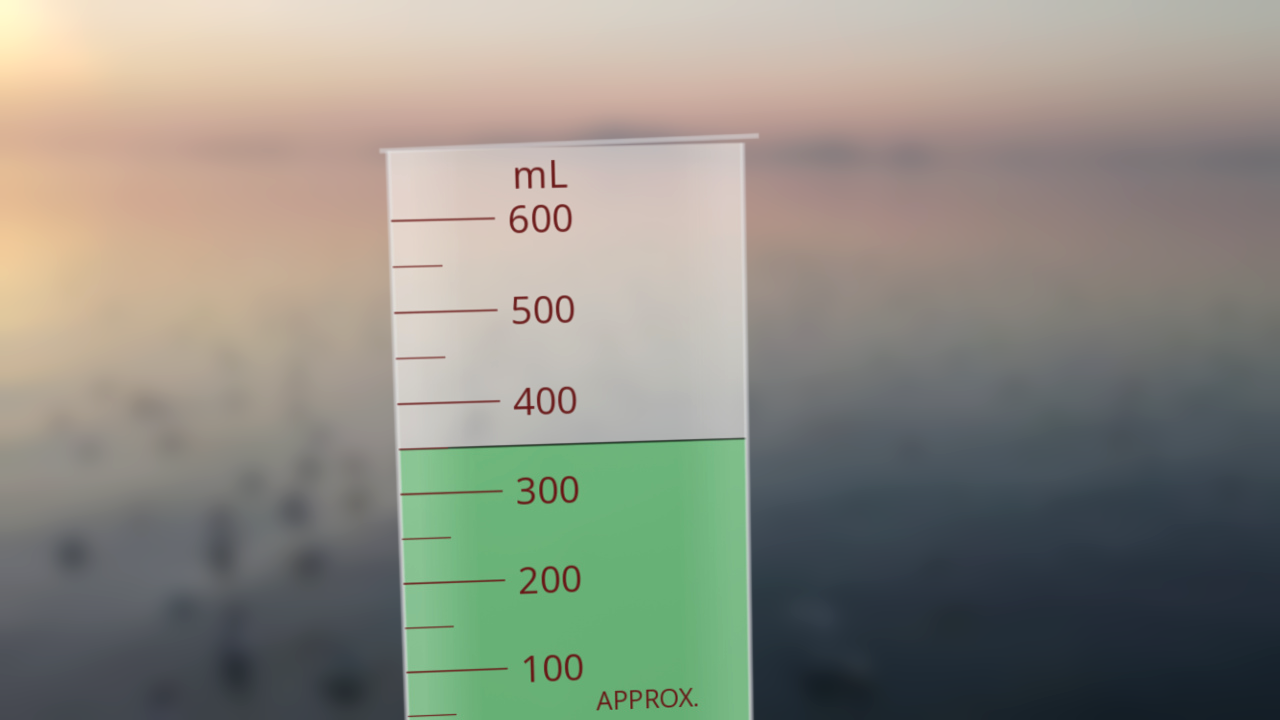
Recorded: 350 mL
